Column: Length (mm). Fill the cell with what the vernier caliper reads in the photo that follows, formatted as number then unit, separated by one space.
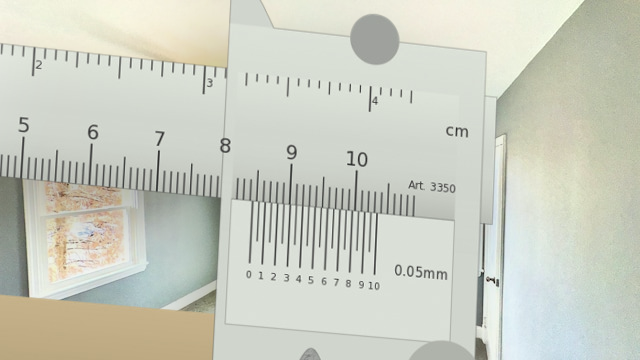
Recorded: 84.4 mm
